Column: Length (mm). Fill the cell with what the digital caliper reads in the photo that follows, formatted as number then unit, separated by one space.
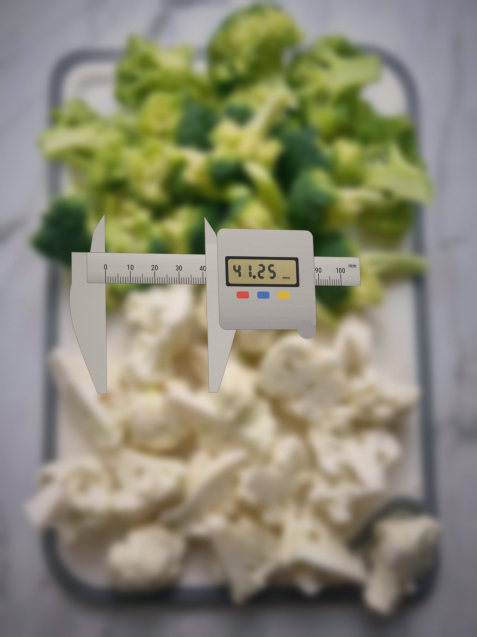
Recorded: 41.25 mm
